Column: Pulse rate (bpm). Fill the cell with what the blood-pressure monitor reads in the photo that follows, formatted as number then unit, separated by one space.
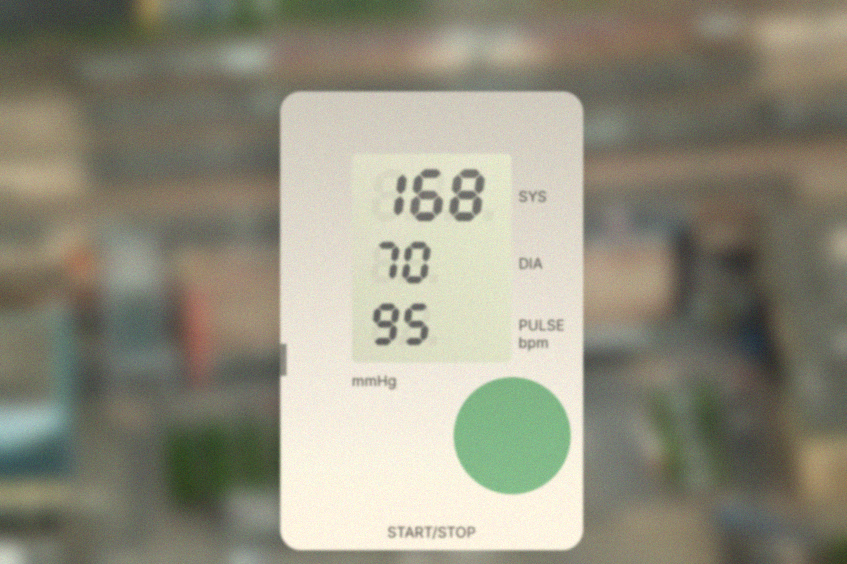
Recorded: 95 bpm
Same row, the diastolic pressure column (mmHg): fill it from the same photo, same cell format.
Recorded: 70 mmHg
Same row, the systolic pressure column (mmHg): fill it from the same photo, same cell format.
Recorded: 168 mmHg
